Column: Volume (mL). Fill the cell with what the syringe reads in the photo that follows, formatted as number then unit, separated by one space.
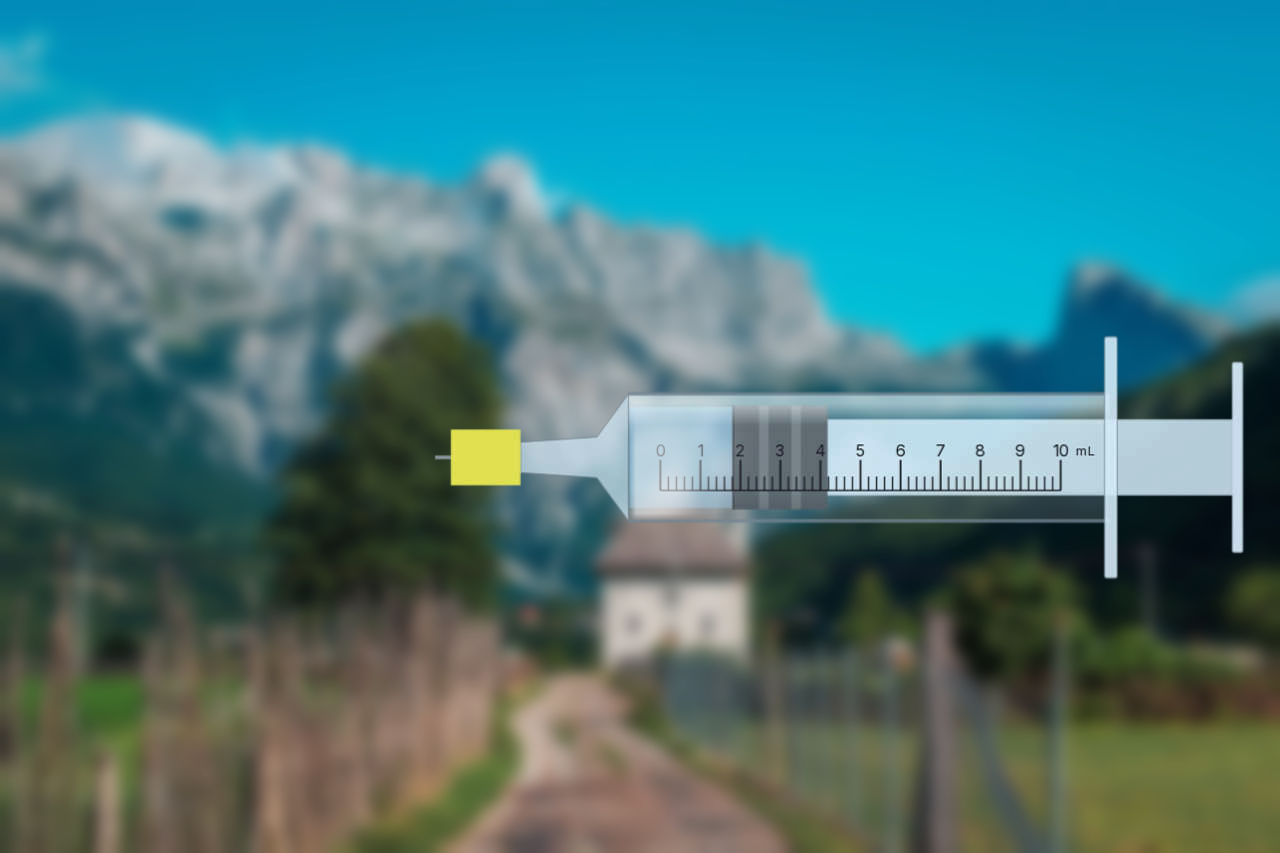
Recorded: 1.8 mL
